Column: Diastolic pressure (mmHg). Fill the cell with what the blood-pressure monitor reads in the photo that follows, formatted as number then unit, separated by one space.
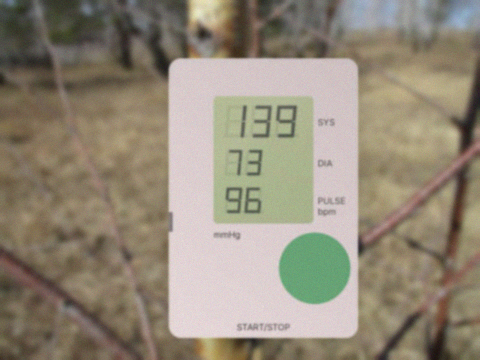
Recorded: 73 mmHg
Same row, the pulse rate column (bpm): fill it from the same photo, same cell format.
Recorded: 96 bpm
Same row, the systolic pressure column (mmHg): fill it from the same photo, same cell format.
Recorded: 139 mmHg
